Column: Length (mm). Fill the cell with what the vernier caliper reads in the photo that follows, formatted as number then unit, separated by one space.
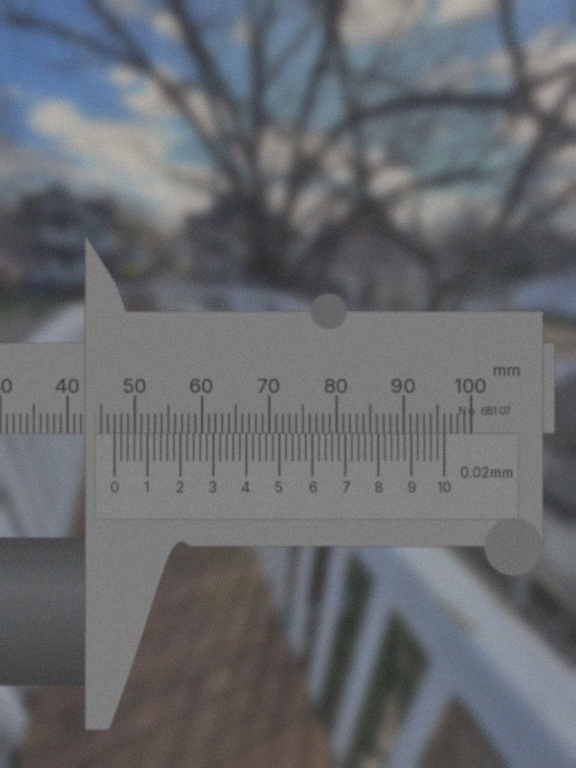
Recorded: 47.0 mm
